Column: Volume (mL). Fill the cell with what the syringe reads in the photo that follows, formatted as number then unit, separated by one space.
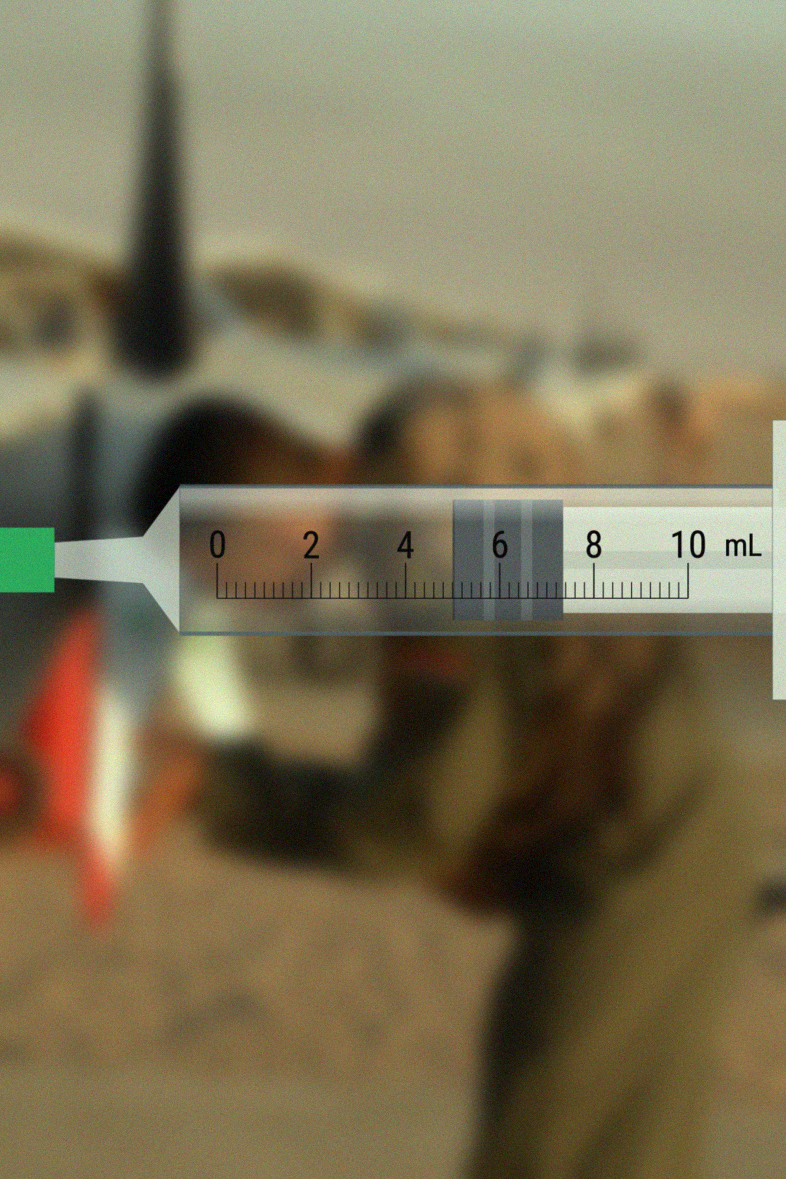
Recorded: 5 mL
